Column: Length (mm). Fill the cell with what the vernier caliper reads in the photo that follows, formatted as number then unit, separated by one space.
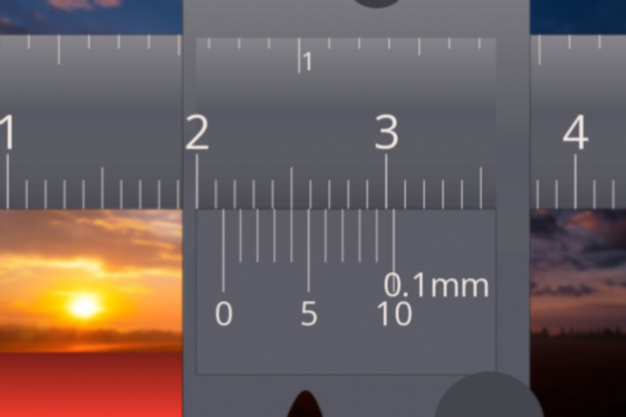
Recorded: 21.4 mm
